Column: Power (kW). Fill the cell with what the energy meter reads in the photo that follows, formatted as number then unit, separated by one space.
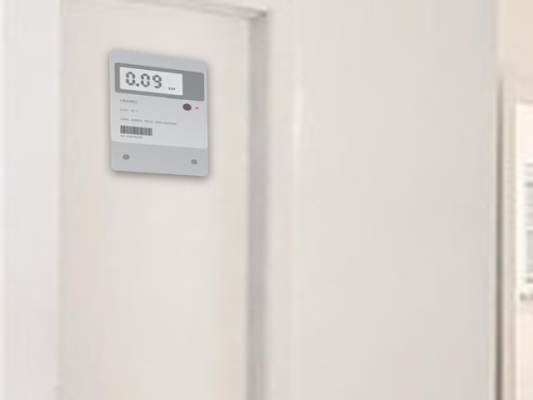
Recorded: 0.09 kW
